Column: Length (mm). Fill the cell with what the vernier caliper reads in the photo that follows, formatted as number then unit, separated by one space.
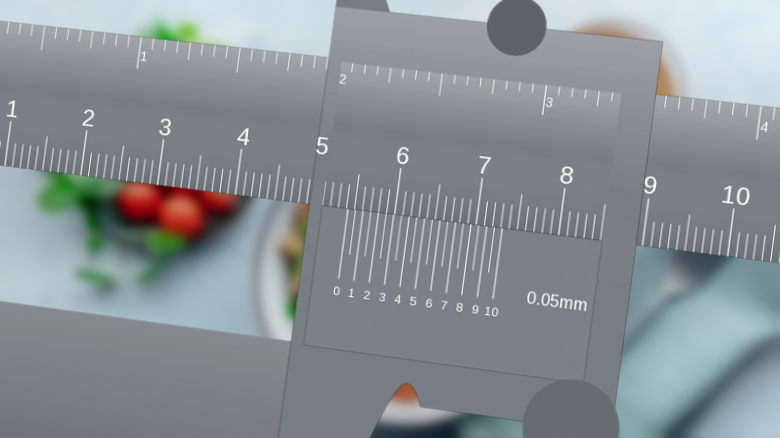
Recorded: 54.2 mm
